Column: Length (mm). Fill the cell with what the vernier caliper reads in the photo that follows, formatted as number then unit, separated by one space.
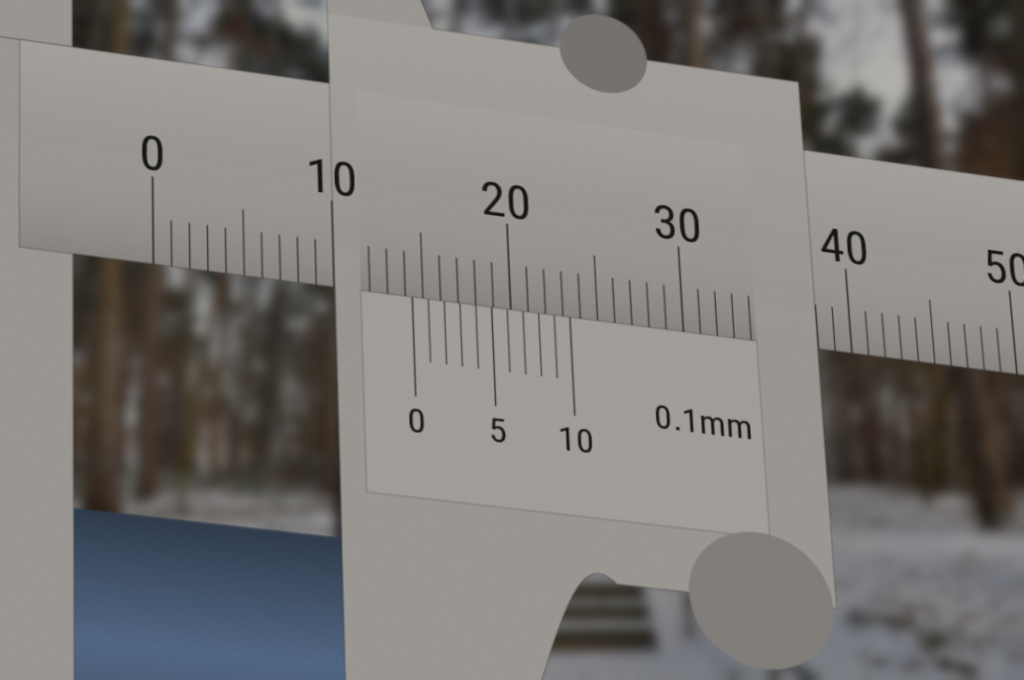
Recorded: 14.4 mm
